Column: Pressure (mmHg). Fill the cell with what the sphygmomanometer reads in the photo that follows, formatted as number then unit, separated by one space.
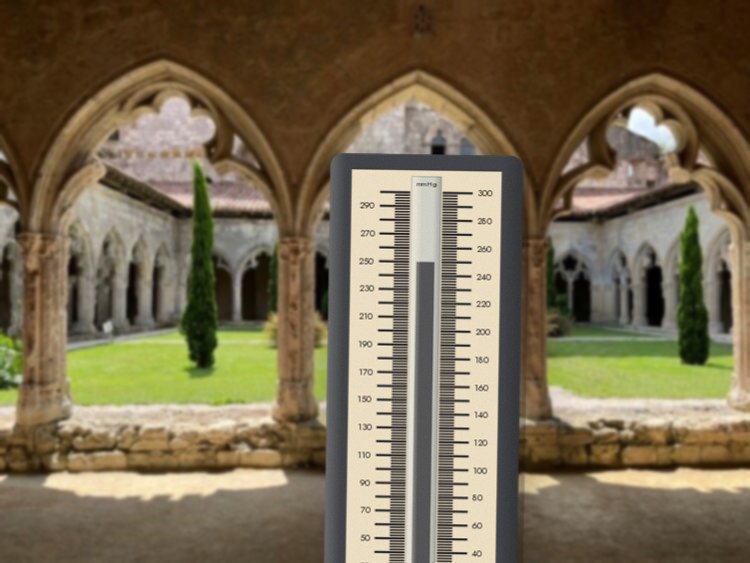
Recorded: 250 mmHg
